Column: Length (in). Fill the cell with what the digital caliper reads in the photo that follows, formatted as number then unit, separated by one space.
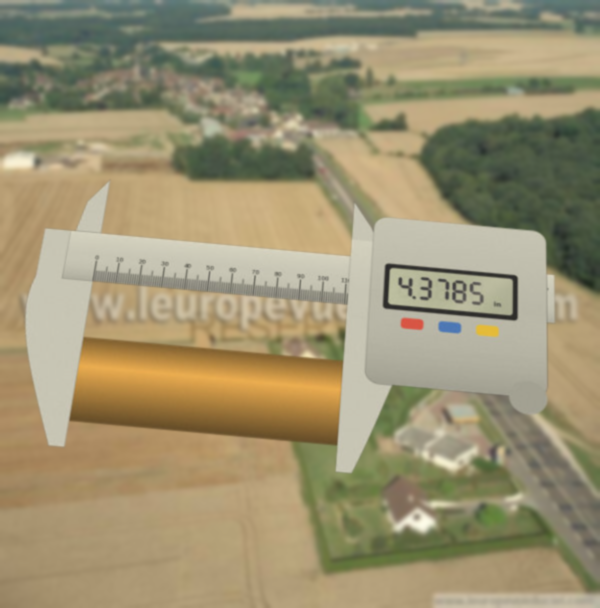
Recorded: 4.3785 in
